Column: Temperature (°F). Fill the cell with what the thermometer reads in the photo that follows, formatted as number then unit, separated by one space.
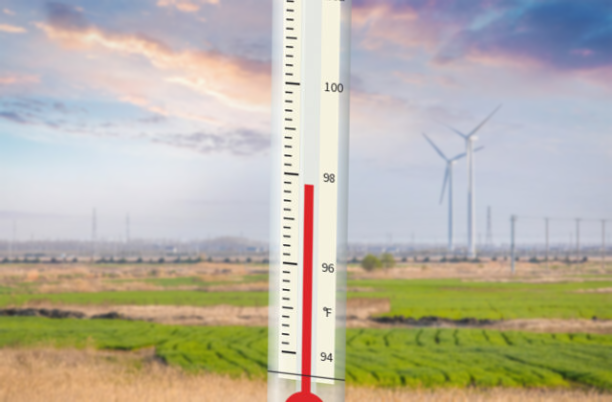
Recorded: 97.8 °F
